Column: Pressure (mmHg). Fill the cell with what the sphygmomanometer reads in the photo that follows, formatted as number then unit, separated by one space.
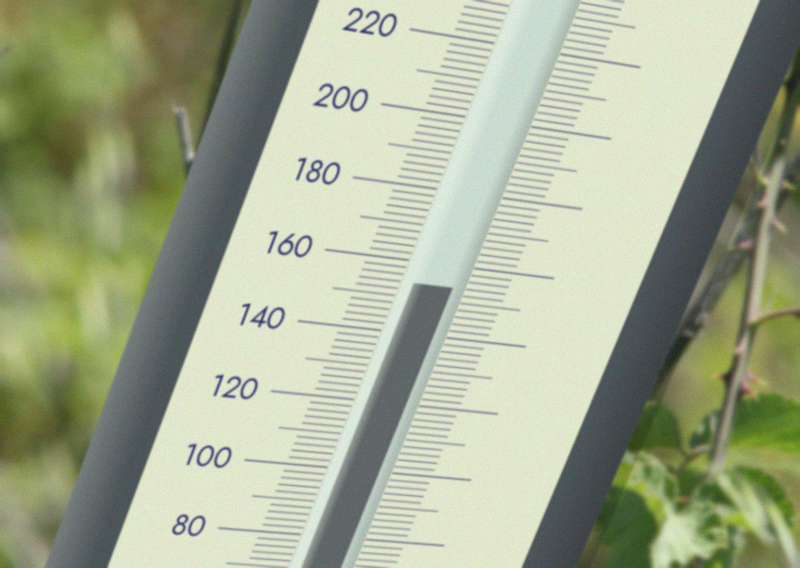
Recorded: 154 mmHg
